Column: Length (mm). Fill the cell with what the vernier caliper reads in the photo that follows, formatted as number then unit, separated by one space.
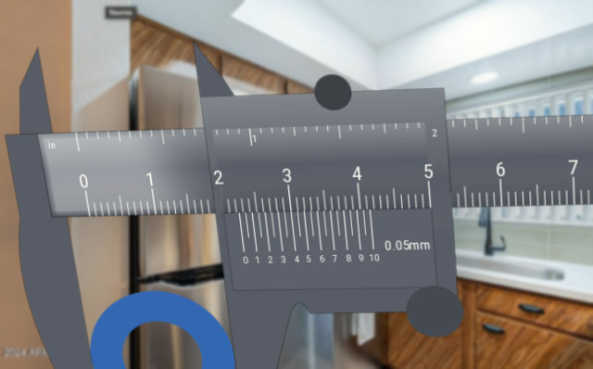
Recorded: 22.4 mm
